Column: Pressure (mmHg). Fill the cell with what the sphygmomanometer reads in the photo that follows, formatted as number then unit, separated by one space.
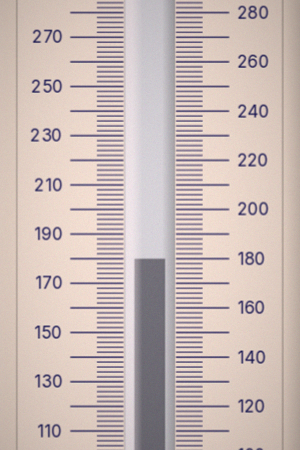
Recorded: 180 mmHg
